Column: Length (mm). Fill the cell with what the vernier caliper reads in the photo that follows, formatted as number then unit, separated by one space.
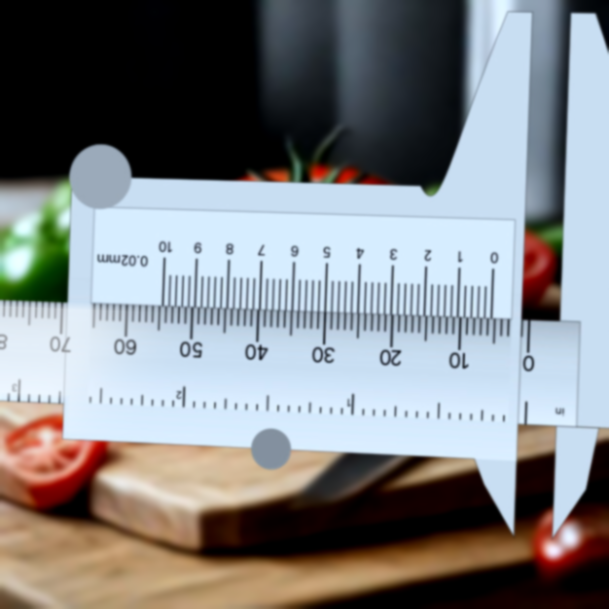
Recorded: 5.5 mm
